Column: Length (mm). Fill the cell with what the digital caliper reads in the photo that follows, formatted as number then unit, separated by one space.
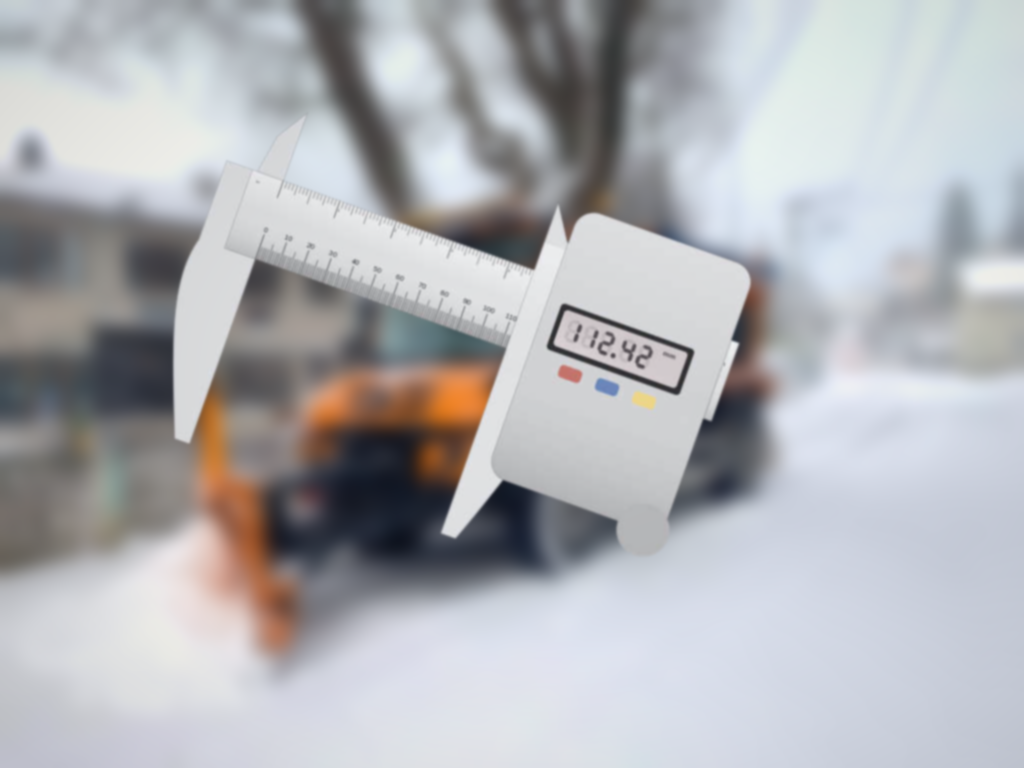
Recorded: 112.42 mm
